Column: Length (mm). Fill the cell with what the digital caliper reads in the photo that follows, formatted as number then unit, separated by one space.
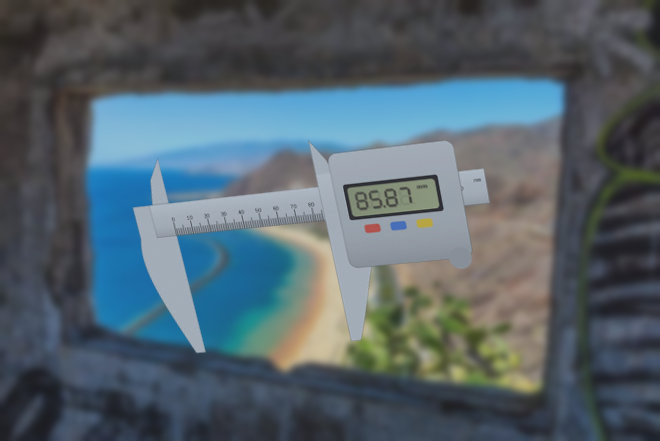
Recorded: 85.87 mm
